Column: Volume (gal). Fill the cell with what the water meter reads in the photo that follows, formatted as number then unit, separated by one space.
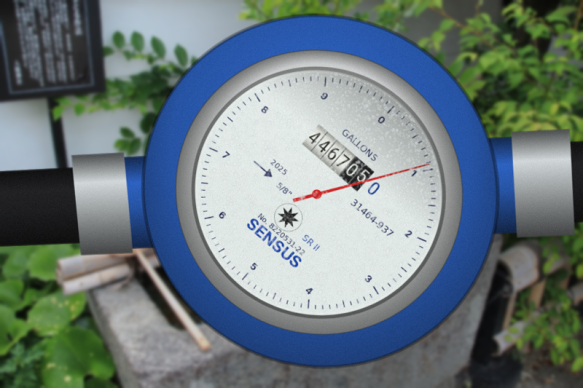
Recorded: 4467050.9 gal
